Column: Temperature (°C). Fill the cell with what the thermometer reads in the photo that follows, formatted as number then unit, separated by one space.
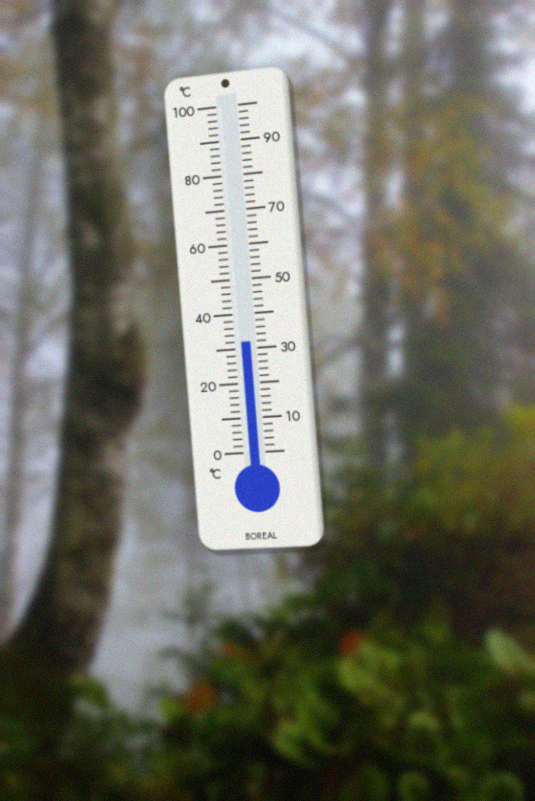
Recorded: 32 °C
